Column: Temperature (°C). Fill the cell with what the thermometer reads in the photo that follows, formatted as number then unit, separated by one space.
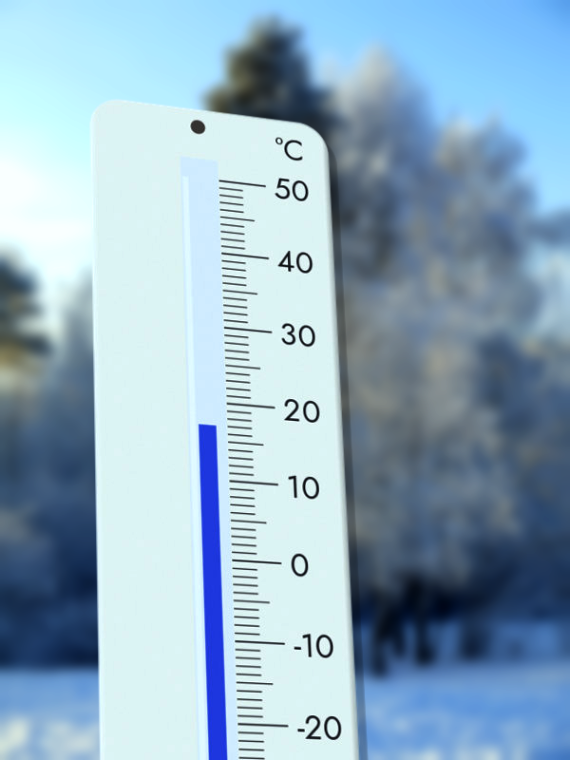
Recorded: 17 °C
